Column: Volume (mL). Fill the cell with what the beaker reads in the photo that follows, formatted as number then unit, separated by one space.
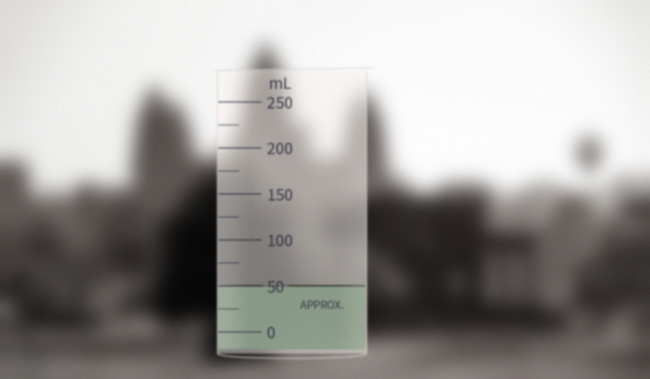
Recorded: 50 mL
